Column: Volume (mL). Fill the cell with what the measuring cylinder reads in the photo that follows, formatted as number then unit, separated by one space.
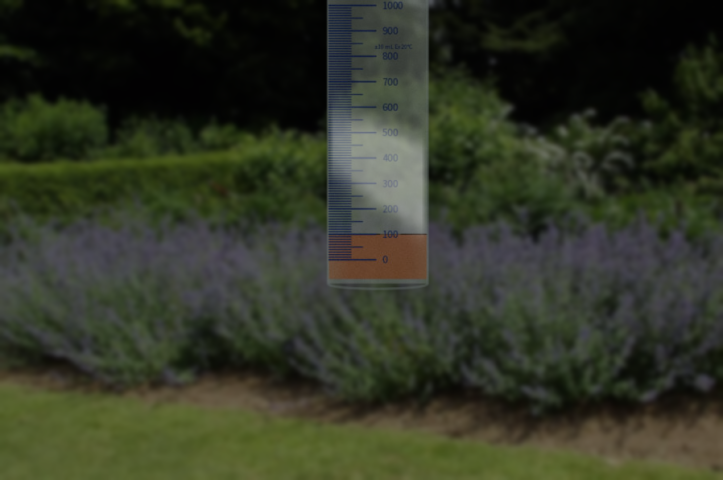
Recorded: 100 mL
